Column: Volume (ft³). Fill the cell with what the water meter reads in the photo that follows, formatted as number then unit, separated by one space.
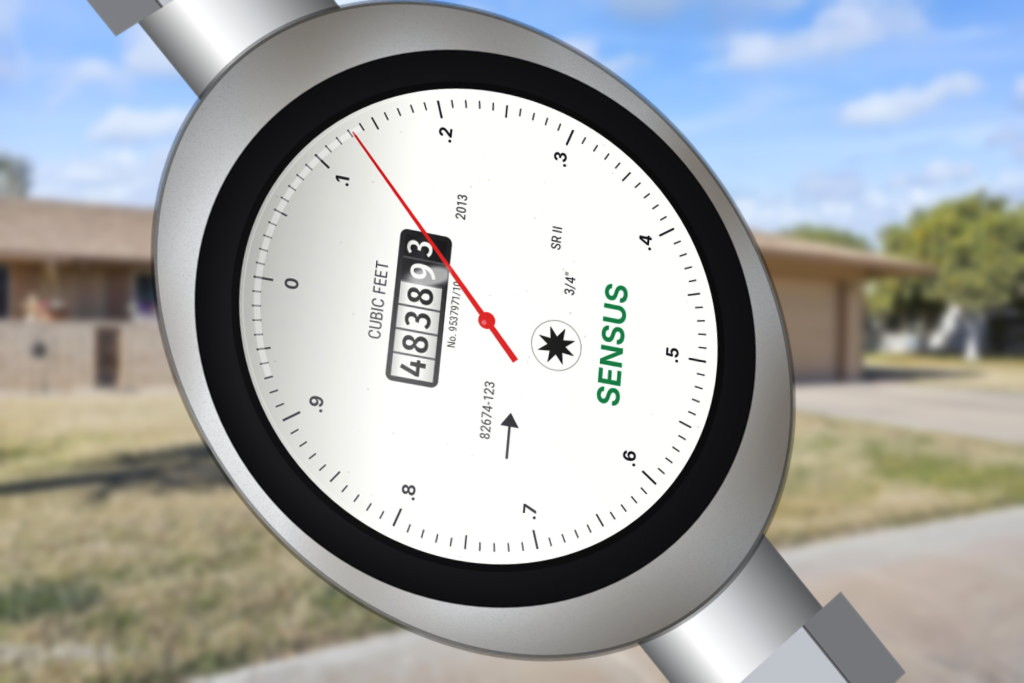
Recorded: 483893.13 ft³
